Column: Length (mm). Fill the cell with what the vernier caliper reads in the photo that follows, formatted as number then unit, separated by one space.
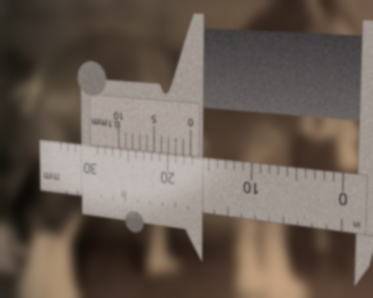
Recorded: 17.2 mm
